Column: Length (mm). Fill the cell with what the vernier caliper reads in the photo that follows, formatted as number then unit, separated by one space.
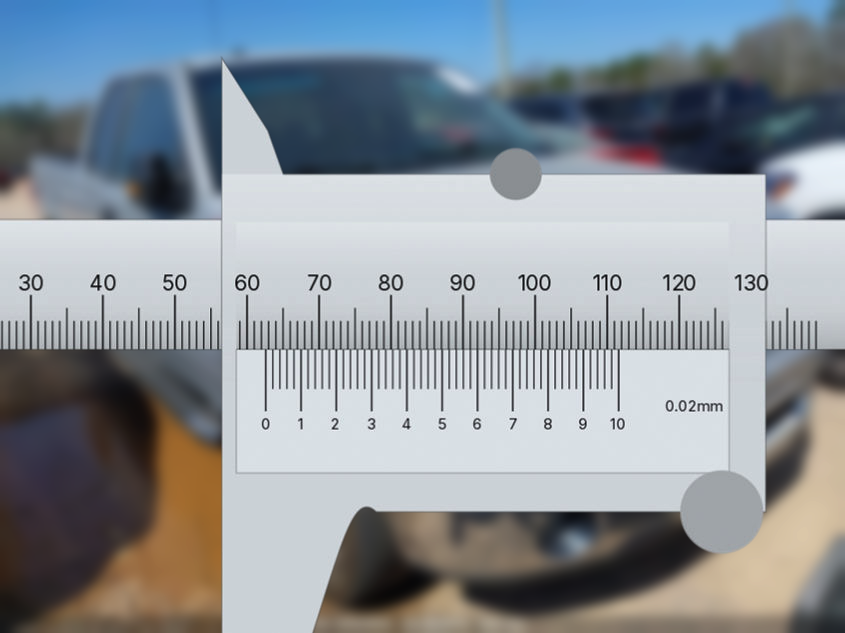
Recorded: 62.6 mm
